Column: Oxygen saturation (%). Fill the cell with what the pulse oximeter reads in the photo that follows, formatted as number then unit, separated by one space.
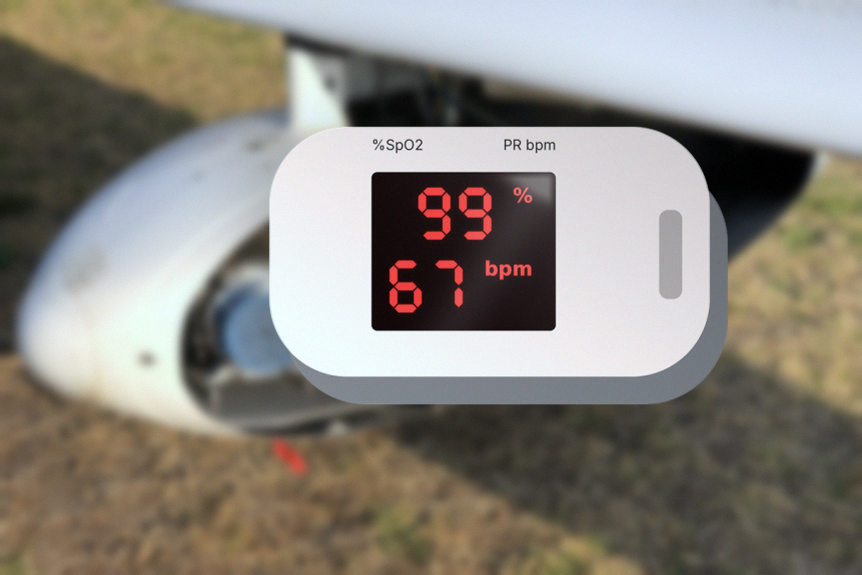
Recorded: 99 %
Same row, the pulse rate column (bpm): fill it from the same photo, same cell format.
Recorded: 67 bpm
